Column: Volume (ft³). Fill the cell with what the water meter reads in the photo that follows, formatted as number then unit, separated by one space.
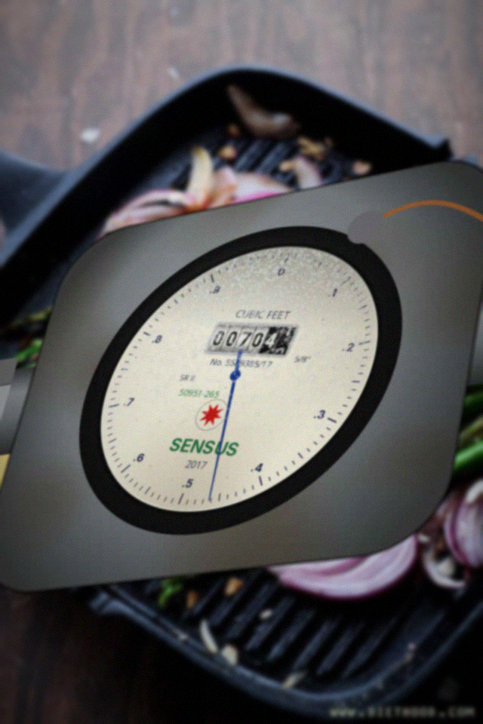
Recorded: 7041.46 ft³
